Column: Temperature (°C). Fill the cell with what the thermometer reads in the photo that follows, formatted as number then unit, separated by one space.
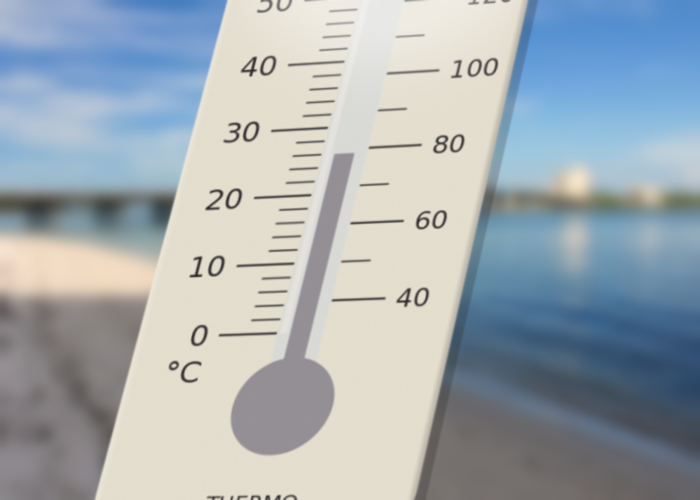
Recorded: 26 °C
